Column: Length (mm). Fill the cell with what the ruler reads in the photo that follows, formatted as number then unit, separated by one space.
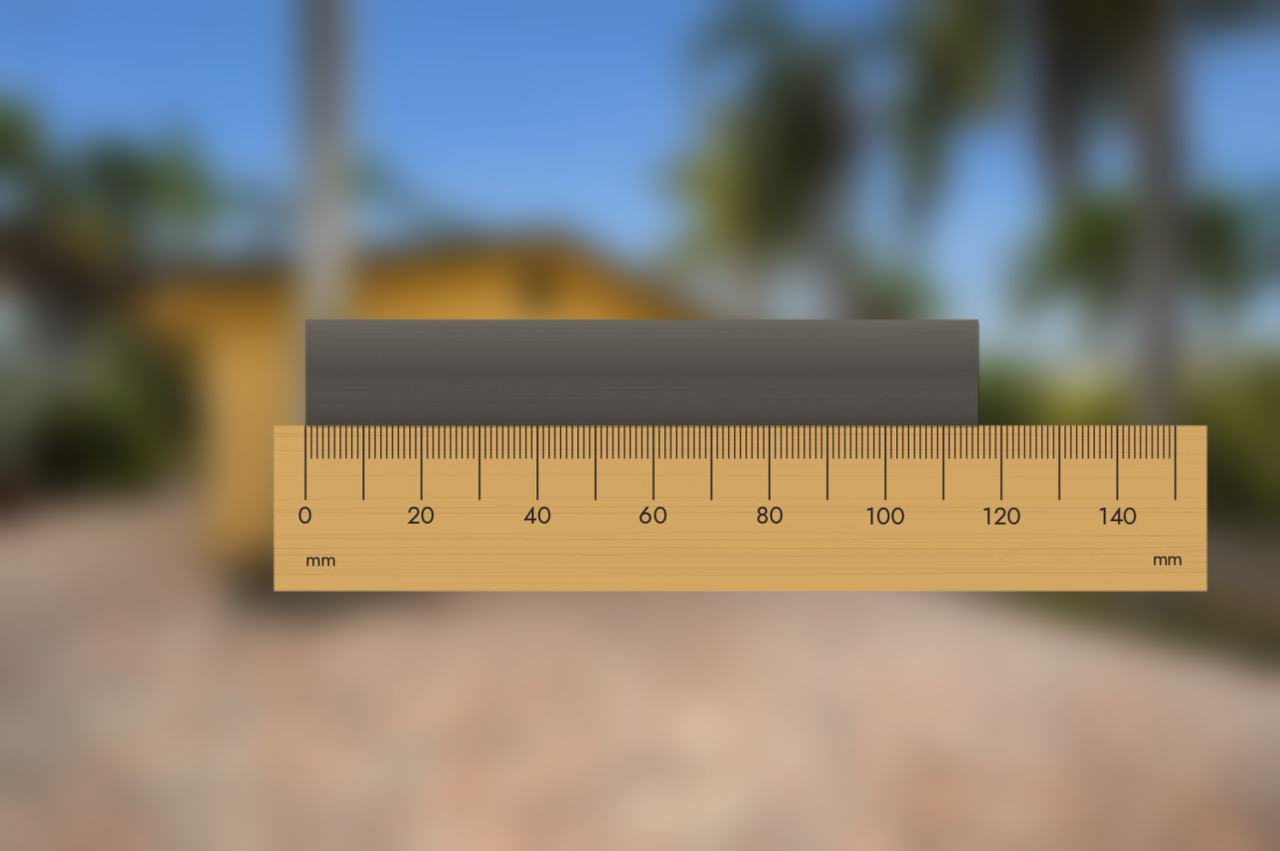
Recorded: 116 mm
